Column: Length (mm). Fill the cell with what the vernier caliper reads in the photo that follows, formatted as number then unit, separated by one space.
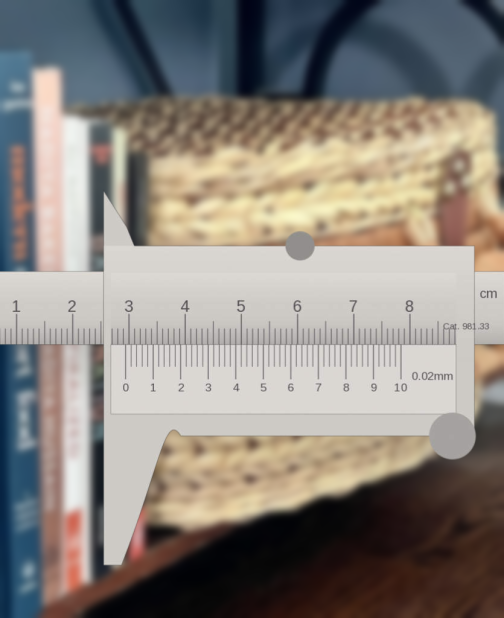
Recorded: 29.4 mm
